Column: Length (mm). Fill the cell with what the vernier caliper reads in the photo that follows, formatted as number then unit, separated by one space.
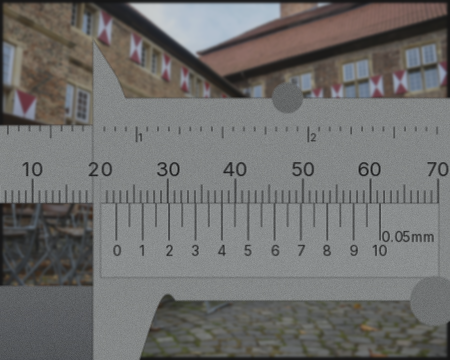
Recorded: 22.4 mm
